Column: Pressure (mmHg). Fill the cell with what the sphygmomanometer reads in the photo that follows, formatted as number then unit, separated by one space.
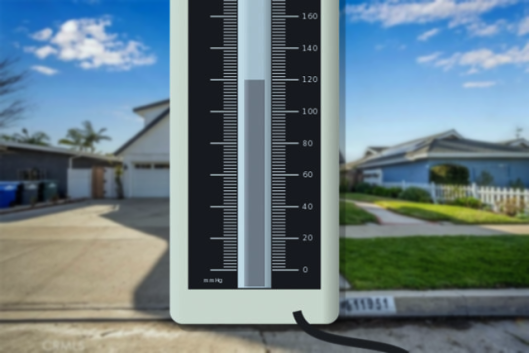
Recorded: 120 mmHg
